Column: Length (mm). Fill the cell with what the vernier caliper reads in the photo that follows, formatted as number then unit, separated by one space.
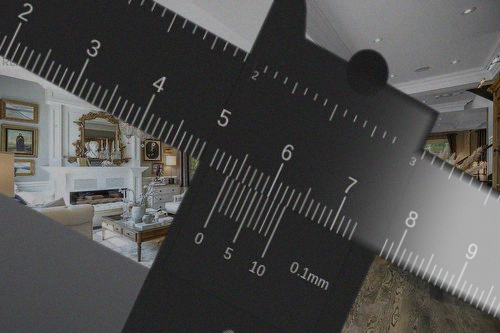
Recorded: 53.8 mm
